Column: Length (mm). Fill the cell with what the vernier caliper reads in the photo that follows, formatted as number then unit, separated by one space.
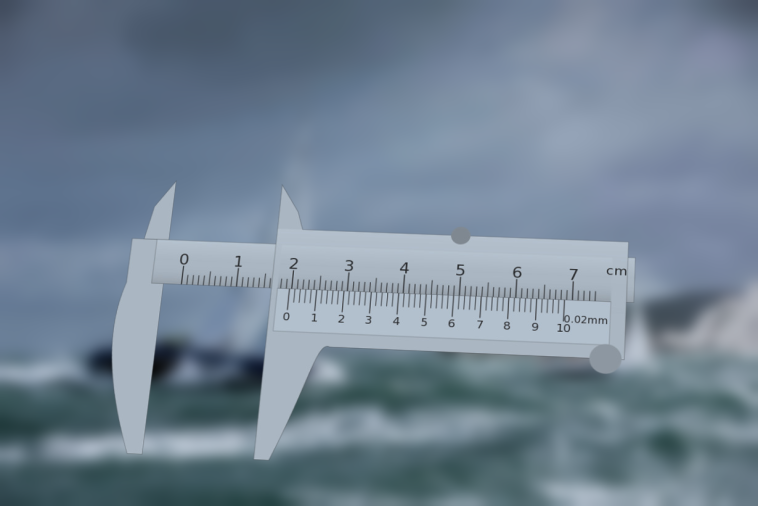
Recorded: 19.6 mm
